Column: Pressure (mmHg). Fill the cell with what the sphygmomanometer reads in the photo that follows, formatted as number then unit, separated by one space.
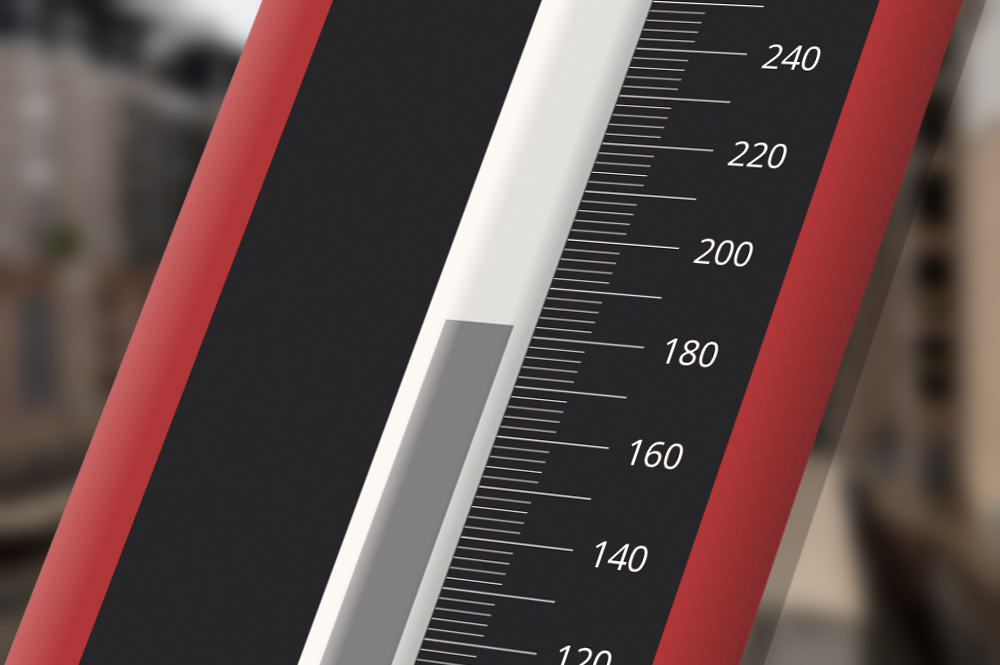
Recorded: 182 mmHg
